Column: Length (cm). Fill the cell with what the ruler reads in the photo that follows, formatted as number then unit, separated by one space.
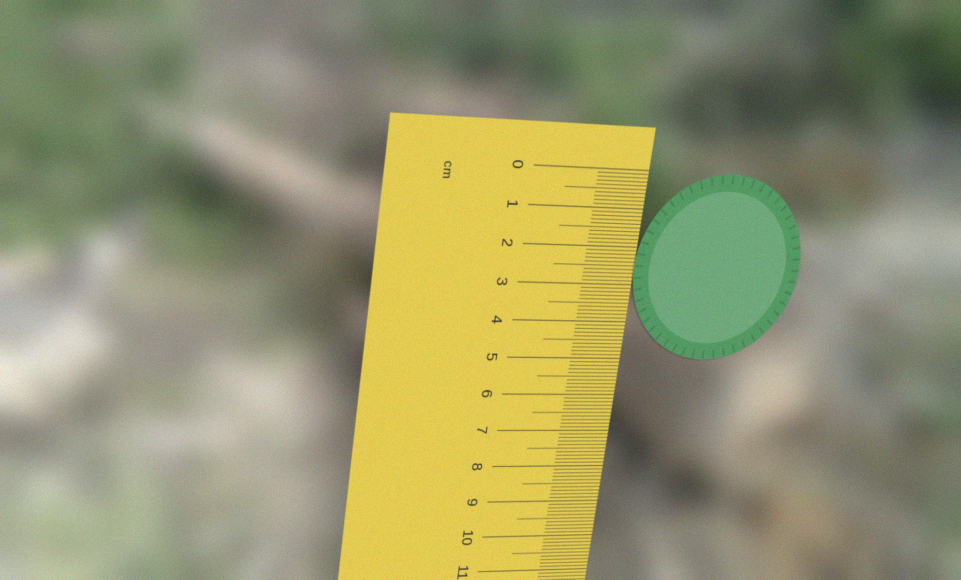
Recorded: 5 cm
